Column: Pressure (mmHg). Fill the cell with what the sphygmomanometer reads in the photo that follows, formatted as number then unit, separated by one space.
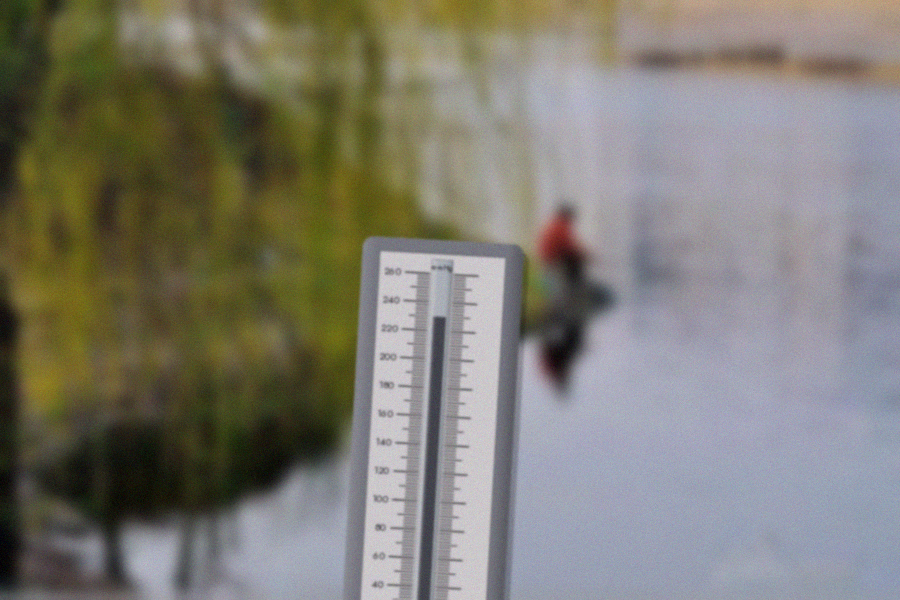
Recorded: 230 mmHg
